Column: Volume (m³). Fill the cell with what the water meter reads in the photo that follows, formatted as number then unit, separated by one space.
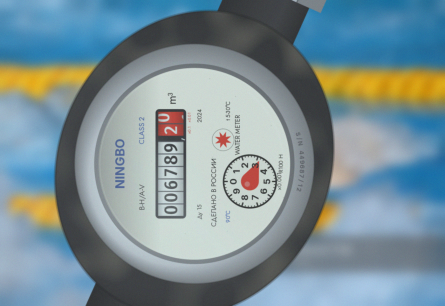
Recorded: 6789.203 m³
